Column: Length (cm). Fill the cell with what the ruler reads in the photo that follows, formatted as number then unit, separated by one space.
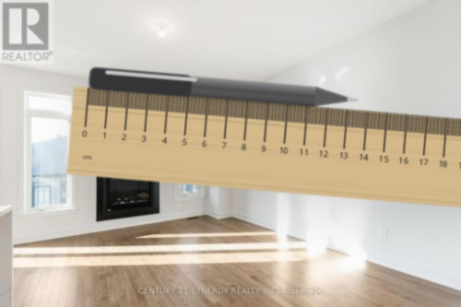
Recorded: 13.5 cm
